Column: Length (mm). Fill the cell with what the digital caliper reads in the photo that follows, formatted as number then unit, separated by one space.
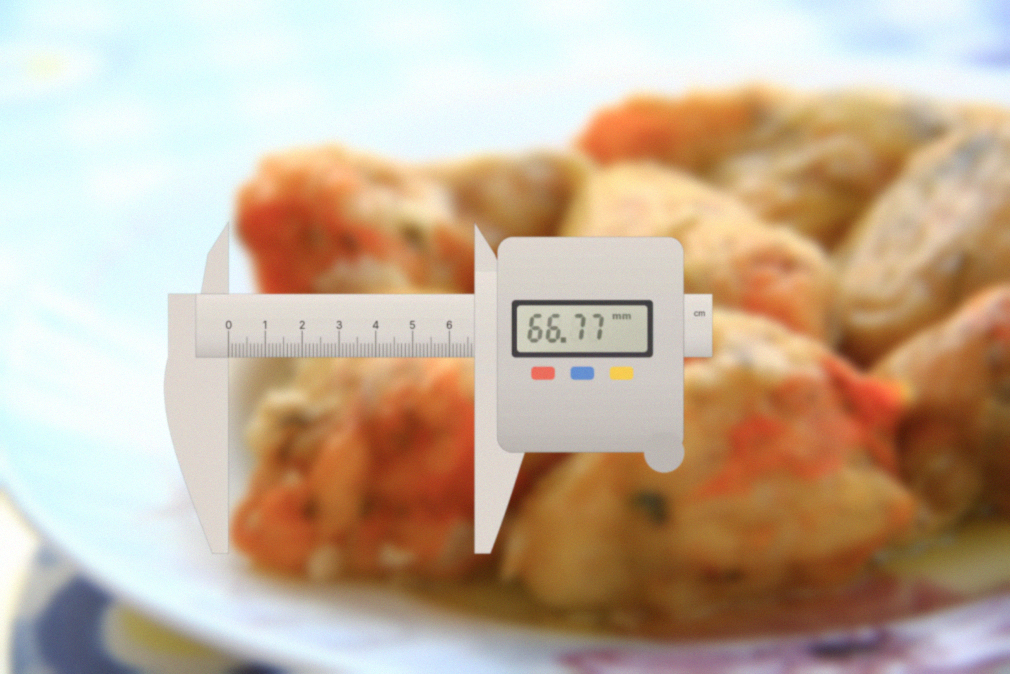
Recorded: 66.77 mm
